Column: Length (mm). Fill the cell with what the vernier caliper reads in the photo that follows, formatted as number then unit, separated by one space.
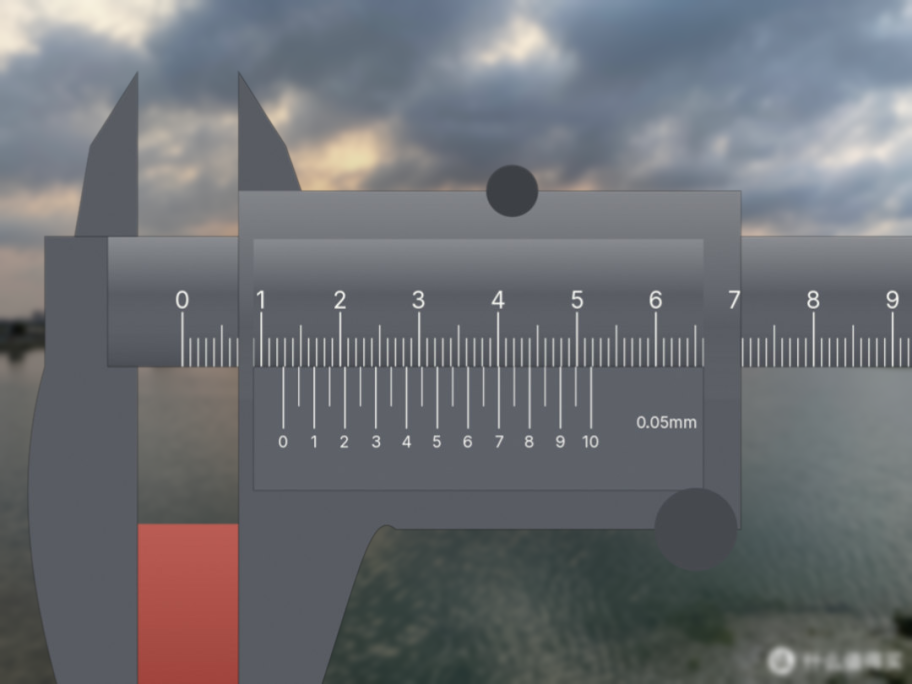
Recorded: 12.8 mm
